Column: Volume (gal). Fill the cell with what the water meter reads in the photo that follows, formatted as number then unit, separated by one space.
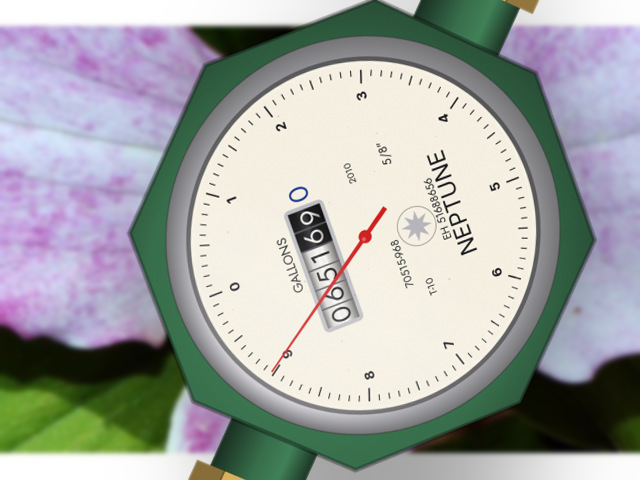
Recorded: 651689.0 gal
